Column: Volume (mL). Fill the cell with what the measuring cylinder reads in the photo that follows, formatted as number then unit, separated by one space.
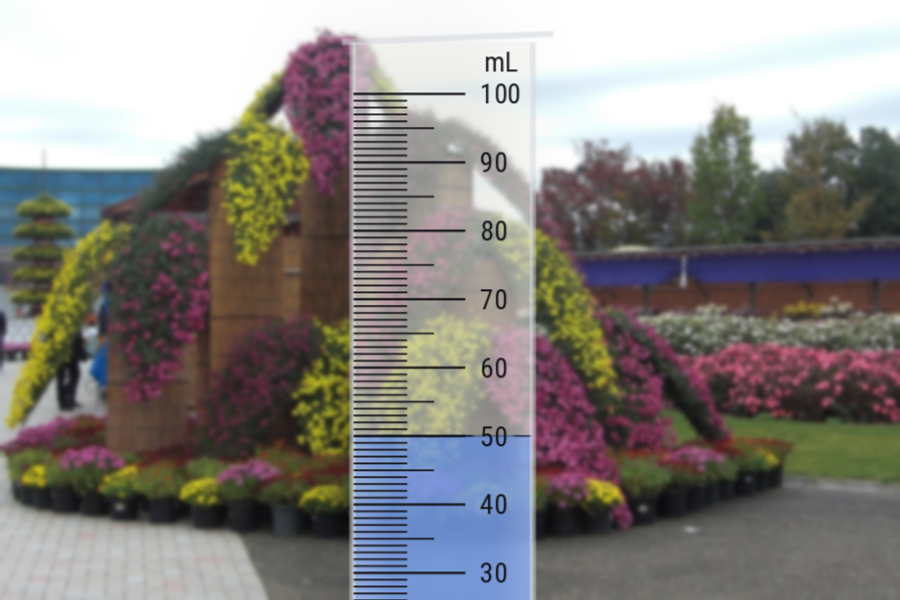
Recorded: 50 mL
